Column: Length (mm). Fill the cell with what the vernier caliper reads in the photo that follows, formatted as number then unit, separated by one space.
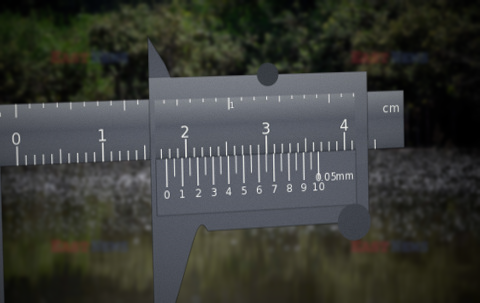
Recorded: 17.6 mm
